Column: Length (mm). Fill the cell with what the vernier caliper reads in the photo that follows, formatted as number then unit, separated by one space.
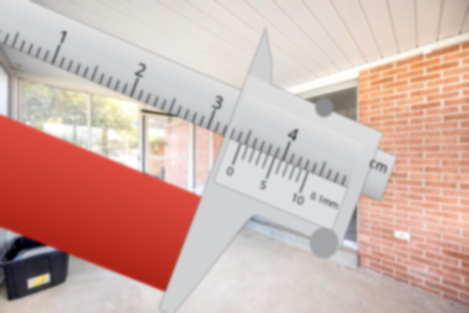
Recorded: 34.4 mm
